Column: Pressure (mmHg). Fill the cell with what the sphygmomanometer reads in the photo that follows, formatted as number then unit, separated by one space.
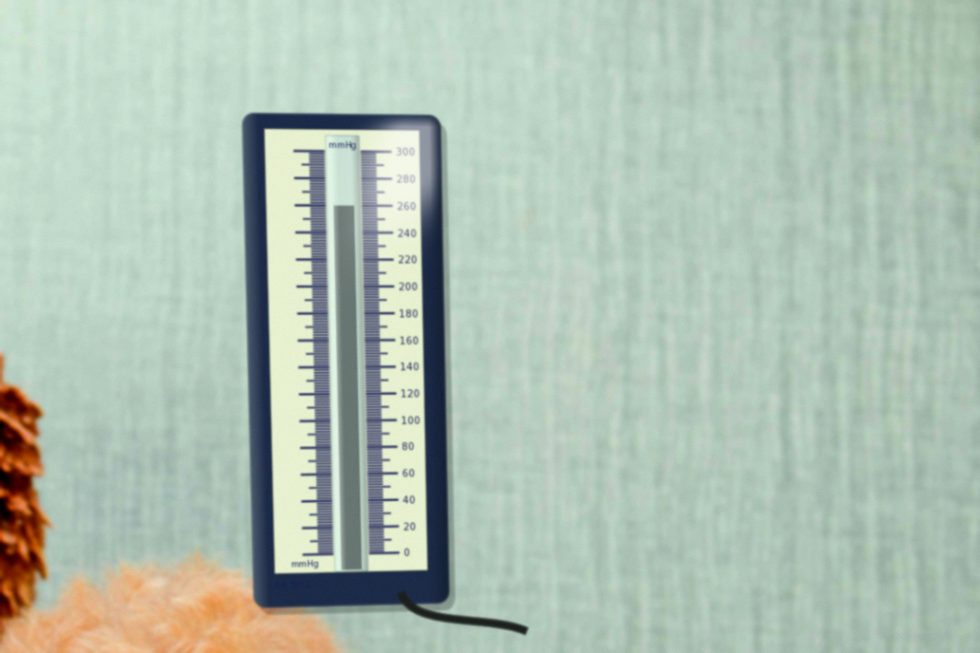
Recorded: 260 mmHg
